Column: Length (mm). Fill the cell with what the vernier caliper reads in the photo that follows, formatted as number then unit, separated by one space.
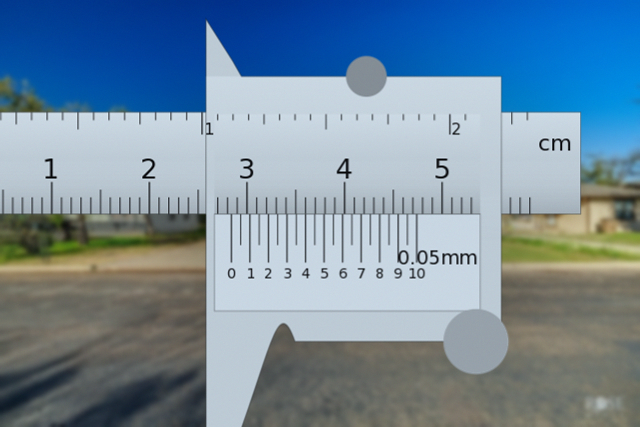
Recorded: 28.4 mm
